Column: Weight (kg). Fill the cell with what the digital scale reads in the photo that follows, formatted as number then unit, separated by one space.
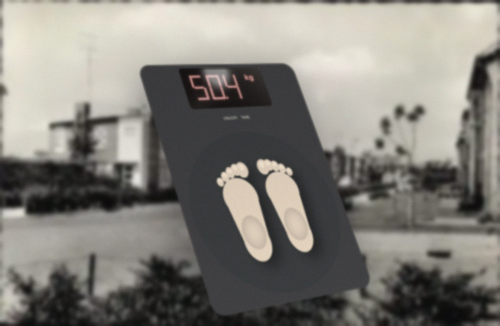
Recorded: 50.4 kg
